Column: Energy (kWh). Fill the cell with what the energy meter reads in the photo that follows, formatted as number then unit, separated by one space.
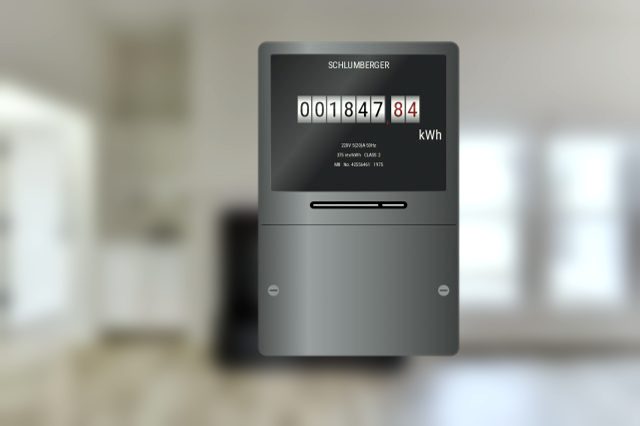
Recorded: 1847.84 kWh
